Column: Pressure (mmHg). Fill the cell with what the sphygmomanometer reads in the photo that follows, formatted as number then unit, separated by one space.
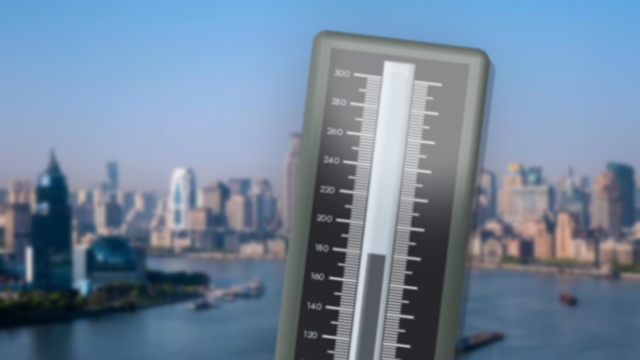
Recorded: 180 mmHg
